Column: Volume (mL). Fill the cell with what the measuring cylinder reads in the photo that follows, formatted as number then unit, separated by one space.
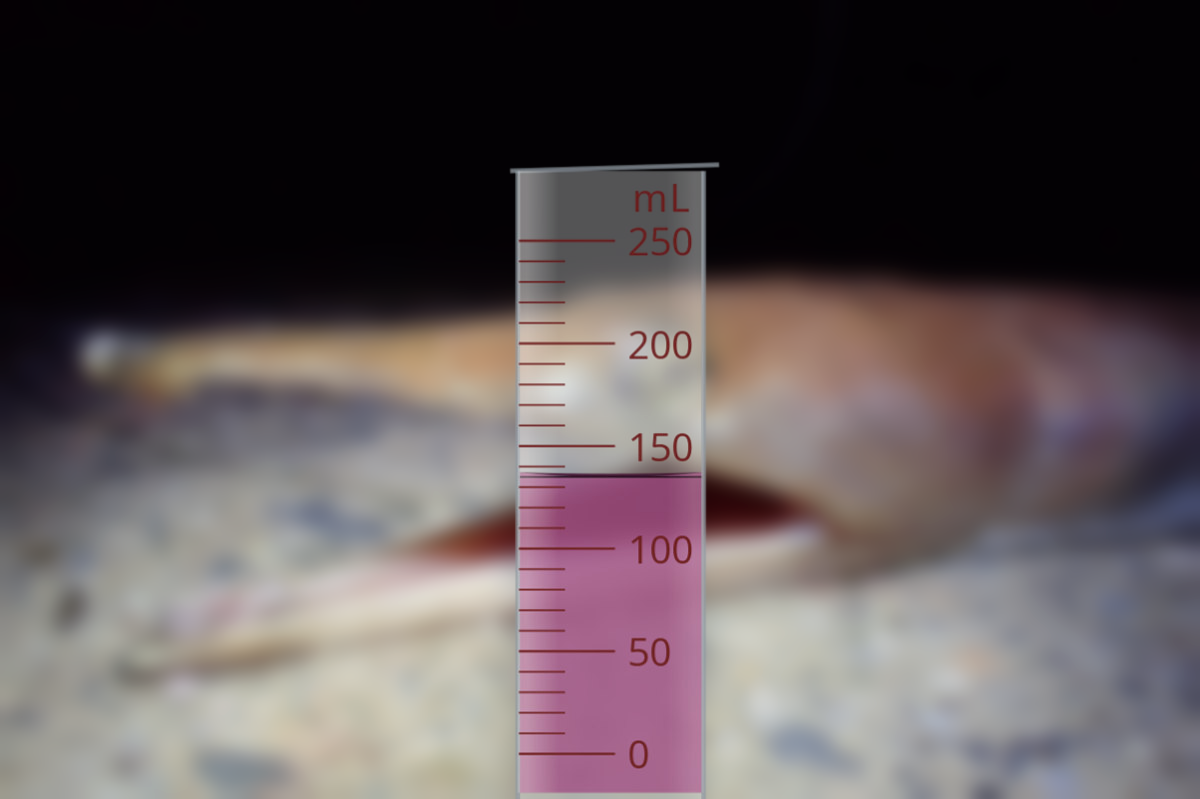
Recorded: 135 mL
